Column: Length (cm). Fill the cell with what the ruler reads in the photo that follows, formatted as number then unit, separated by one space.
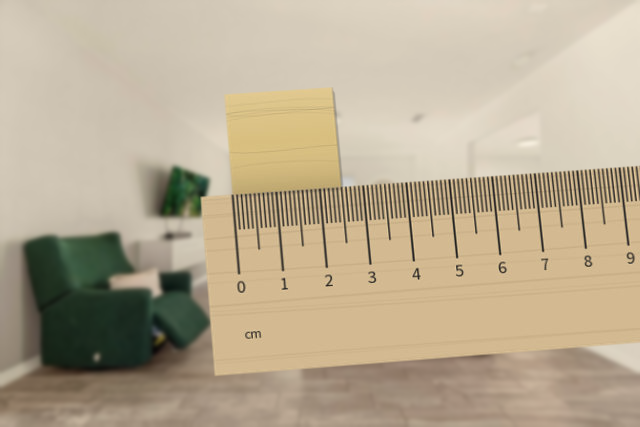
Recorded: 2.5 cm
